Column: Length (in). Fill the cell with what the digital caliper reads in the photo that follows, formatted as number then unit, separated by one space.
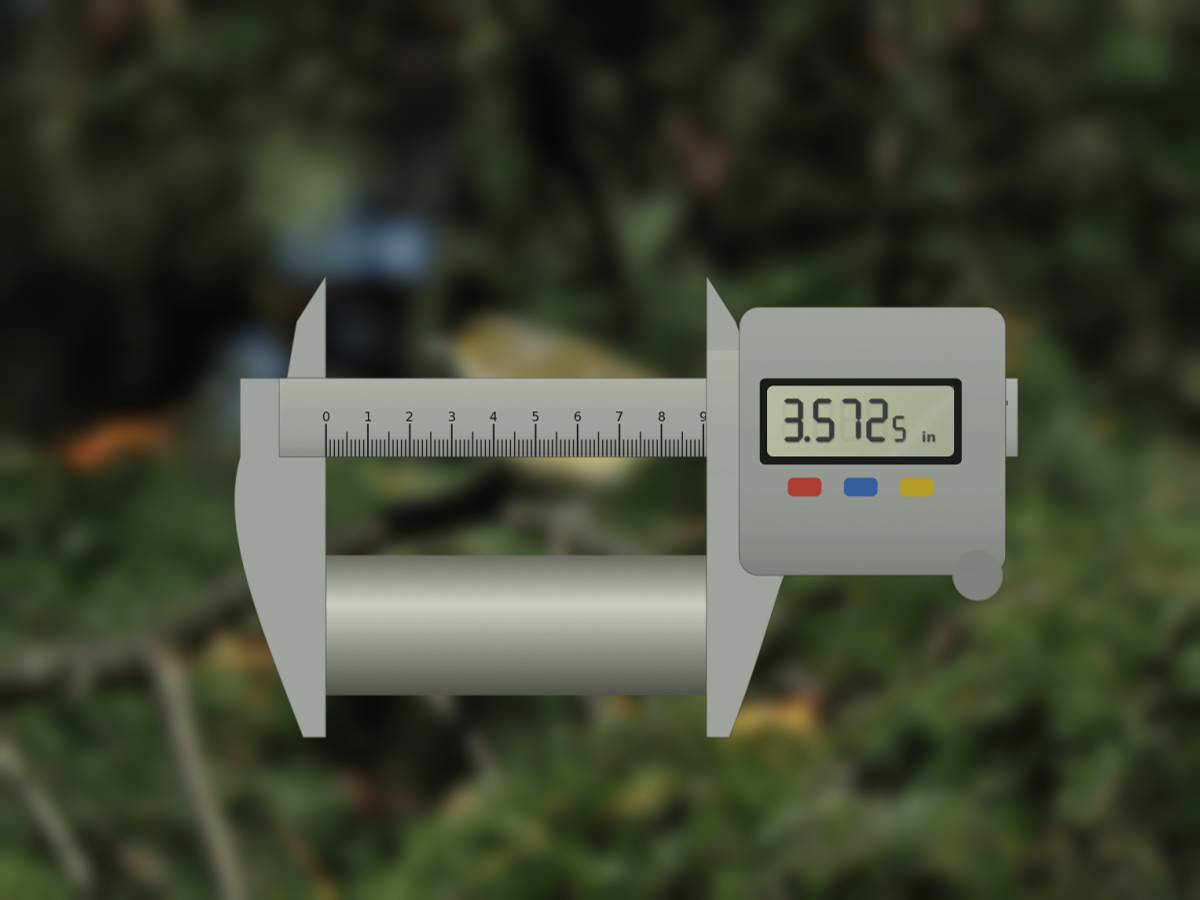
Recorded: 3.5725 in
